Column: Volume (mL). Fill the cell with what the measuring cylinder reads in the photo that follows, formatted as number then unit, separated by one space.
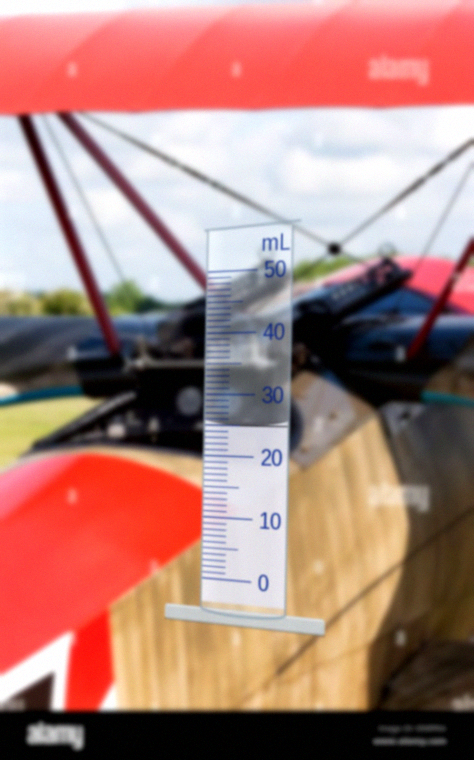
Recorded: 25 mL
